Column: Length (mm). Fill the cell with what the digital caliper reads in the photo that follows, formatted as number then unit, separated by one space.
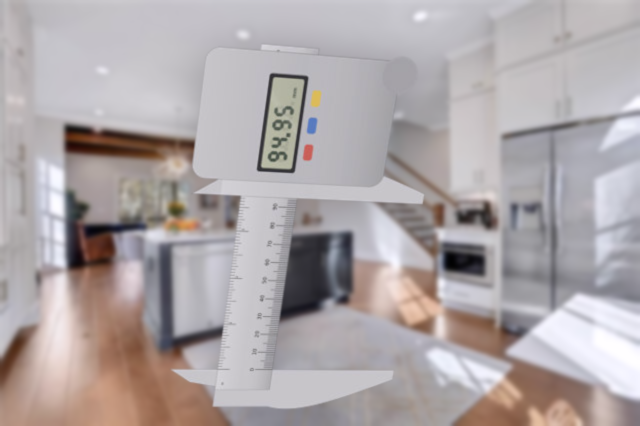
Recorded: 94.95 mm
